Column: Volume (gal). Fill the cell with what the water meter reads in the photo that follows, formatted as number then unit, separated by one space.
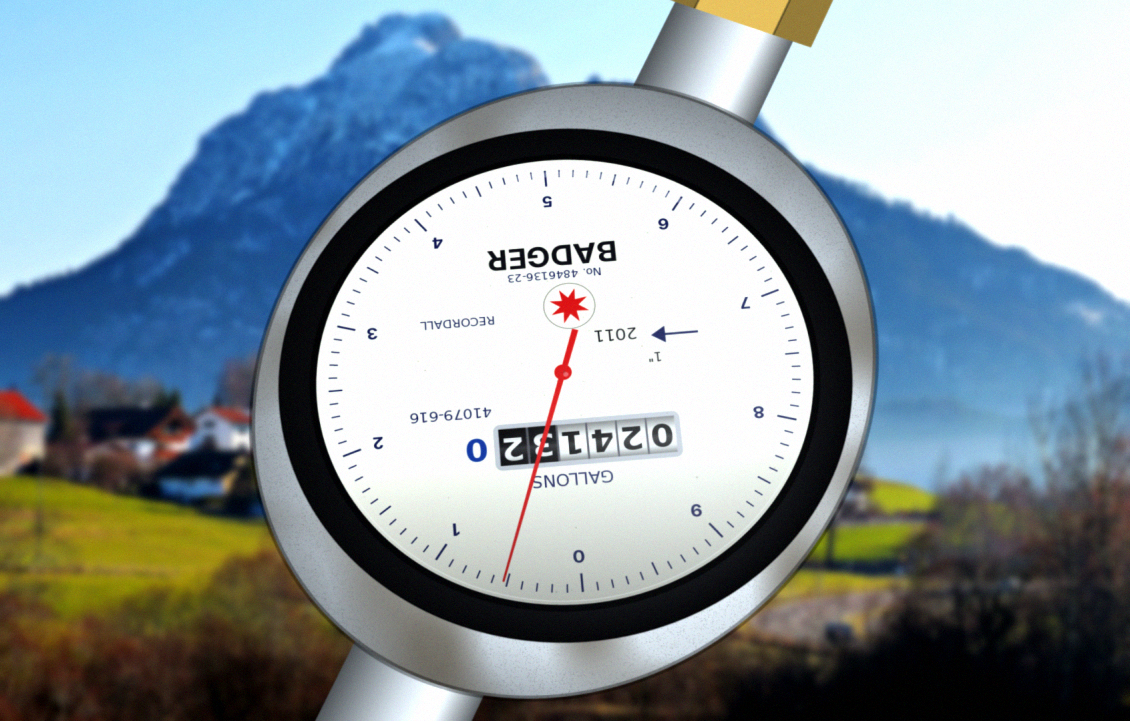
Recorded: 241320.5 gal
